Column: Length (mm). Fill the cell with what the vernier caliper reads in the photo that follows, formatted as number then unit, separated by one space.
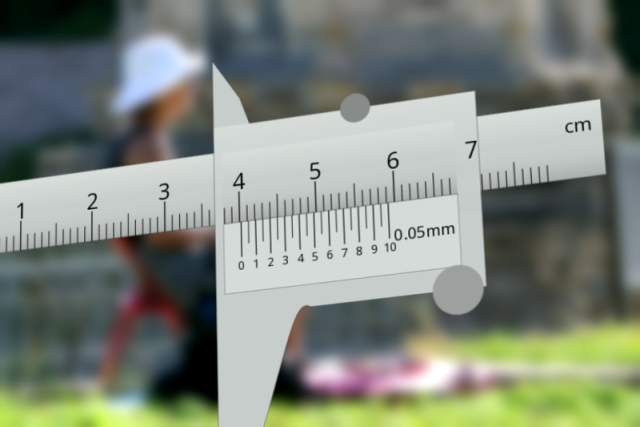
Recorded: 40.2 mm
